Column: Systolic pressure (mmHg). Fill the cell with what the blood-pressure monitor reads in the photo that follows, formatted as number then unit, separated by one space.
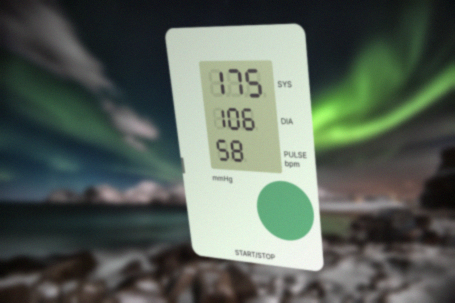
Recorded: 175 mmHg
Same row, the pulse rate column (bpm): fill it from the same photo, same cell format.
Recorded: 58 bpm
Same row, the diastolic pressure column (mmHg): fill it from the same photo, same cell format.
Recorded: 106 mmHg
